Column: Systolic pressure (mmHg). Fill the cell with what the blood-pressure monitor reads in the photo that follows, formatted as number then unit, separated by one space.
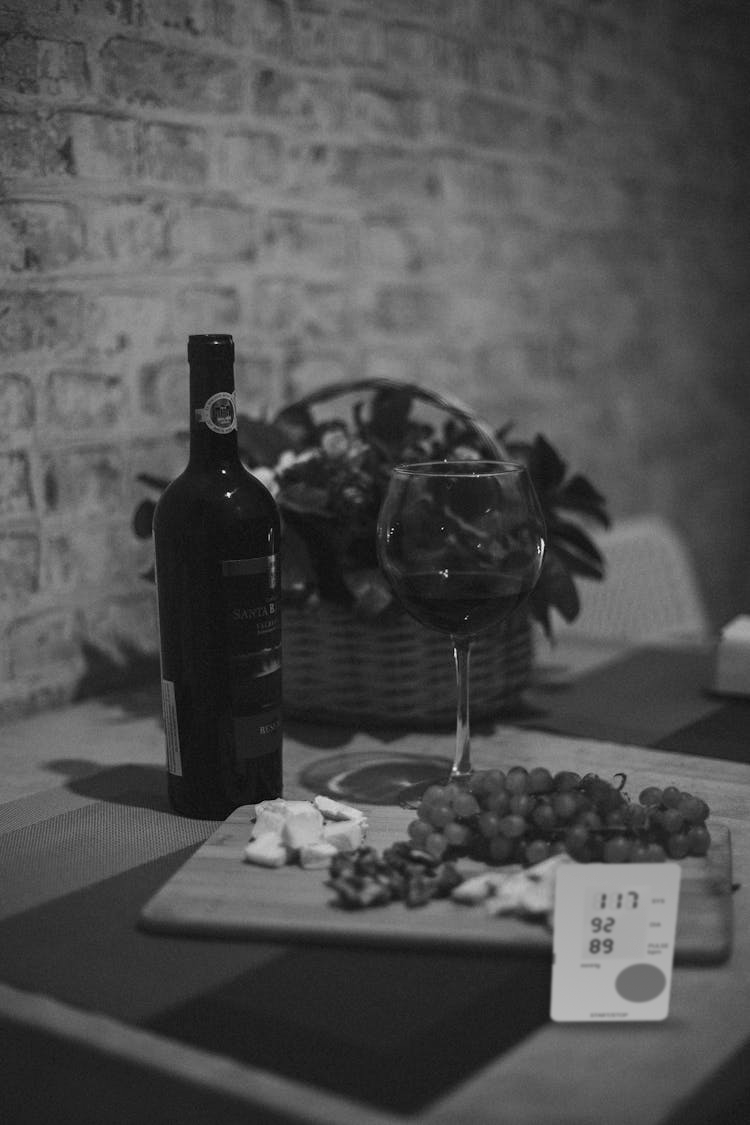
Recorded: 117 mmHg
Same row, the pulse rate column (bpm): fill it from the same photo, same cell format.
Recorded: 89 bpm
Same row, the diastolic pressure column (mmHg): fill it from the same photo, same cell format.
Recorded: 92 mmHg
